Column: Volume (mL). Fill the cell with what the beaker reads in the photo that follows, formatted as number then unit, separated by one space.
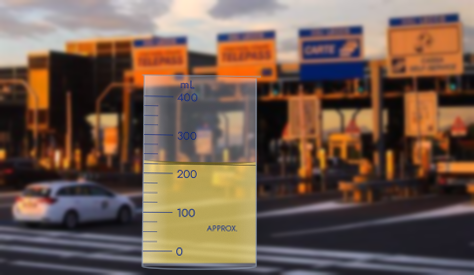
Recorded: 225 mL
